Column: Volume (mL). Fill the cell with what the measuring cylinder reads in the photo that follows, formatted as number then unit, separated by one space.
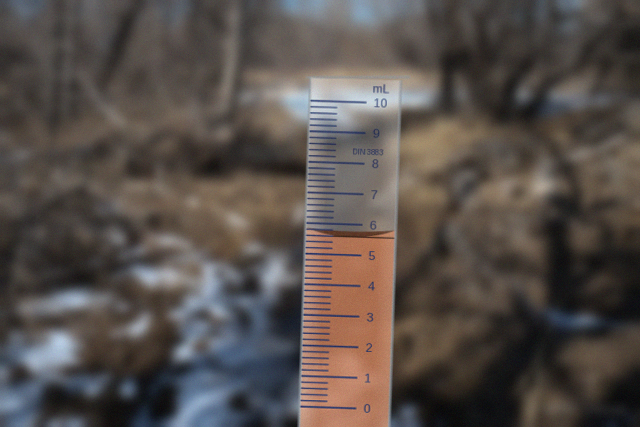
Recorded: 5.6 mL
